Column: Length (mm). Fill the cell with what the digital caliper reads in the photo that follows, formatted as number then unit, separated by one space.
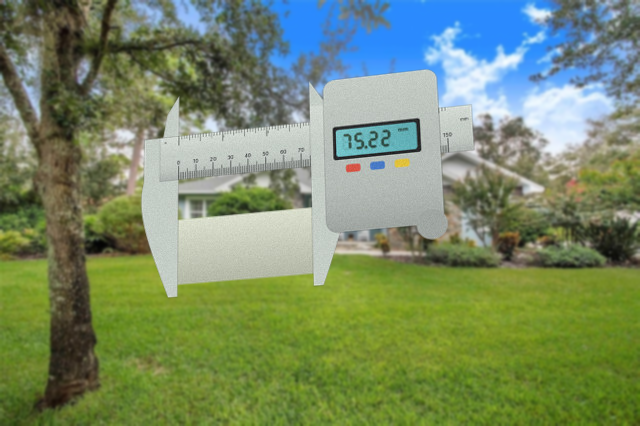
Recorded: 75.22 mm
